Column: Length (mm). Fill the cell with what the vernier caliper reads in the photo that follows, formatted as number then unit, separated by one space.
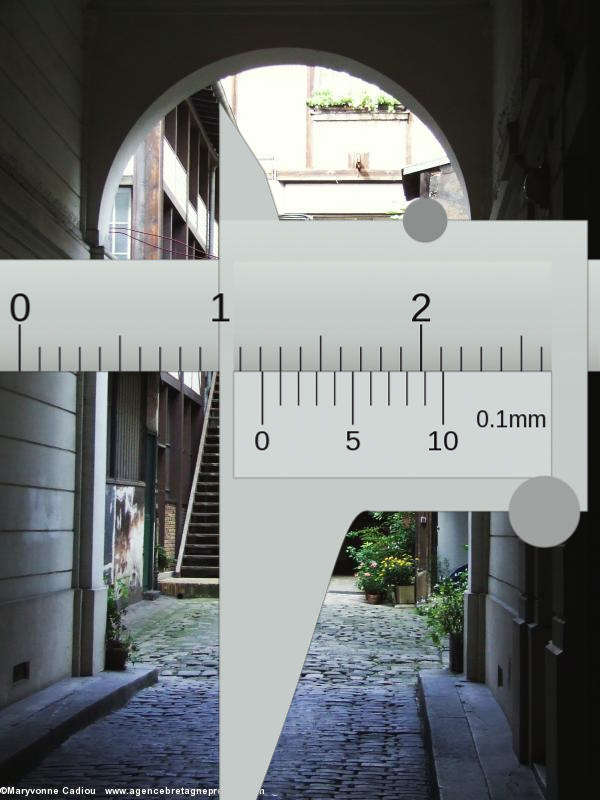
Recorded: 12.1 mm
